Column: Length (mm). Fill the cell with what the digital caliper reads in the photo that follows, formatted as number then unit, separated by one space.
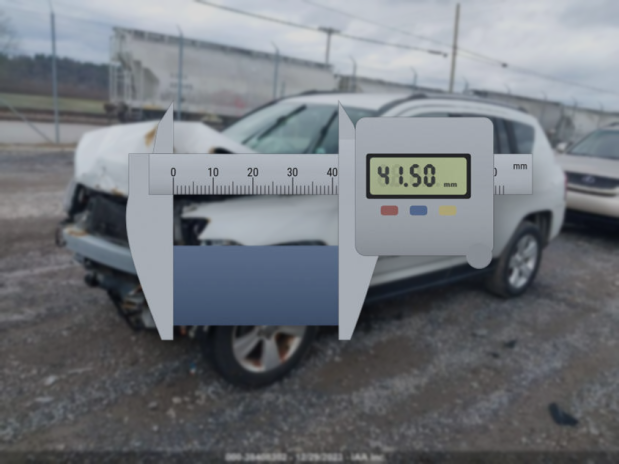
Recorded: 41.50 mm
